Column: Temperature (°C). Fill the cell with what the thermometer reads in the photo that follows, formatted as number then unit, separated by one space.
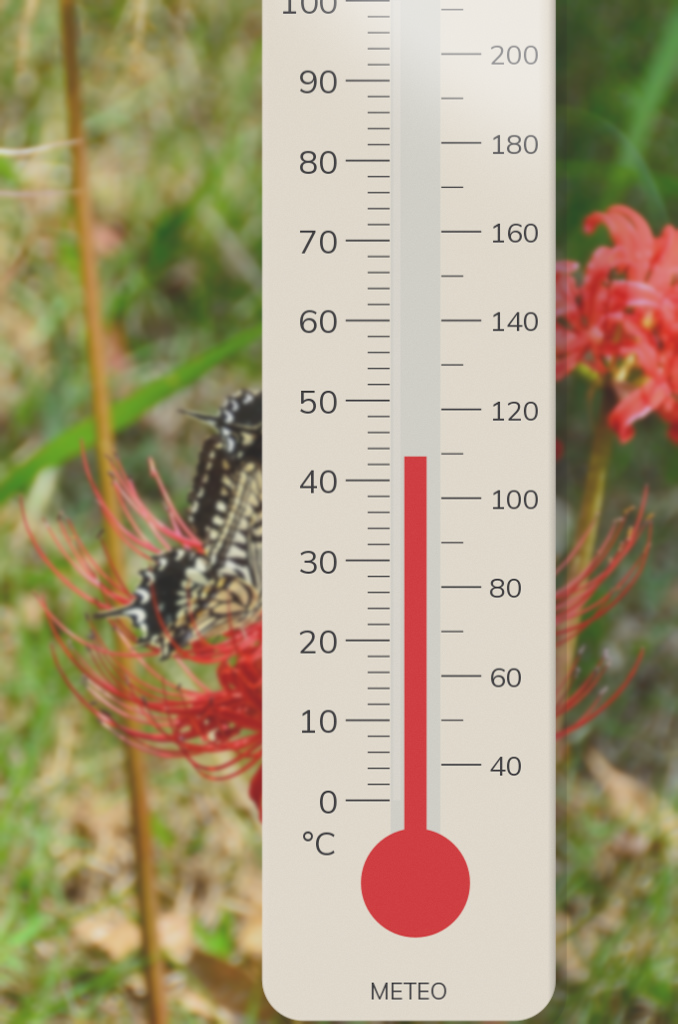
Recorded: 43 °C
